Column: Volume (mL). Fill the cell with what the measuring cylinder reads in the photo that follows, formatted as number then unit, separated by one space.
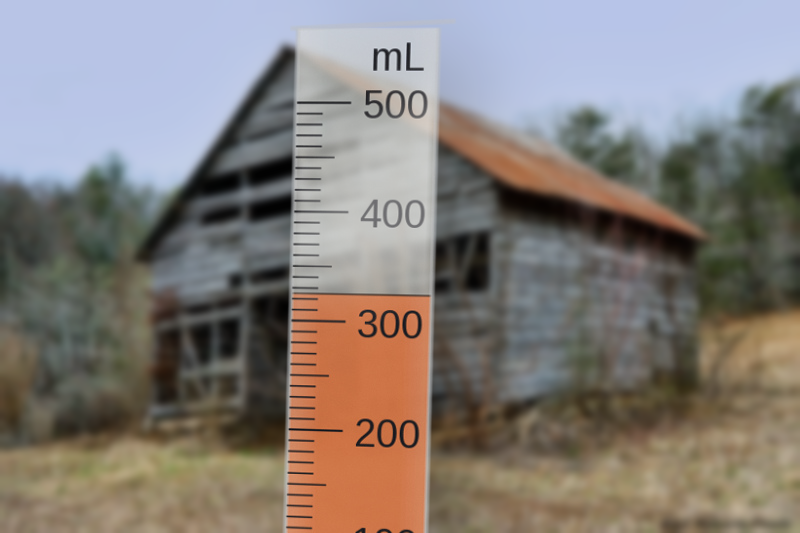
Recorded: 325 mL
